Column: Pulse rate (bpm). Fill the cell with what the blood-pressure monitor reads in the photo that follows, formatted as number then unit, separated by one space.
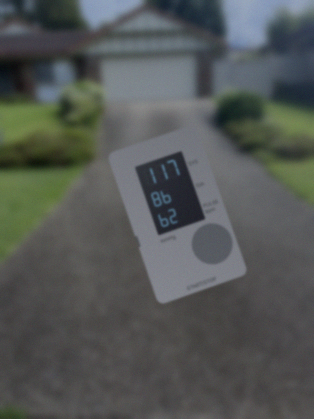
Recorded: 62 bpm
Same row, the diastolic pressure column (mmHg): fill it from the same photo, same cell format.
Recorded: 86 mmHg
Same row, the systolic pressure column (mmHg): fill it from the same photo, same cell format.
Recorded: 117 mmHg
